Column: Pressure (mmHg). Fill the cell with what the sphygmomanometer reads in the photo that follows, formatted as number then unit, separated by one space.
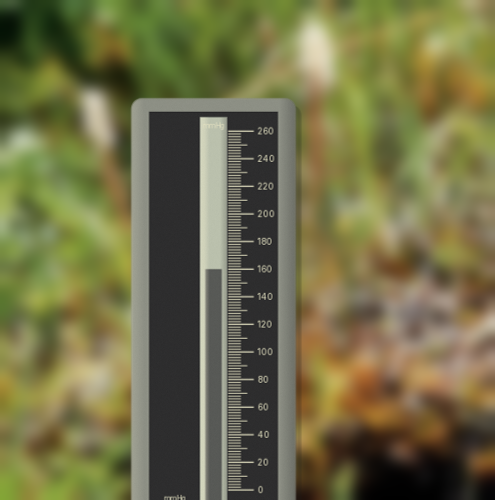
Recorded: 160 mmHg
